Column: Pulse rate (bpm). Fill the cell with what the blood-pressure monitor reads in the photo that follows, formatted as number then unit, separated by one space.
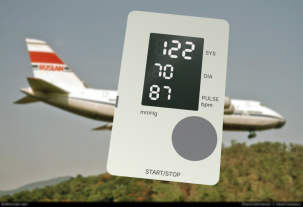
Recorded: 87 bpm
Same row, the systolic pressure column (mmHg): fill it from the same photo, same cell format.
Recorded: 122 mmHg
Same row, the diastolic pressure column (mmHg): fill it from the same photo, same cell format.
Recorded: 70 mmHg
